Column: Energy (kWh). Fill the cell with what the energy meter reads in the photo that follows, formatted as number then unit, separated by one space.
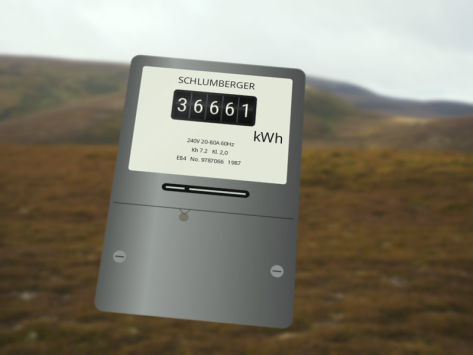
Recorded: 36661 kWh
